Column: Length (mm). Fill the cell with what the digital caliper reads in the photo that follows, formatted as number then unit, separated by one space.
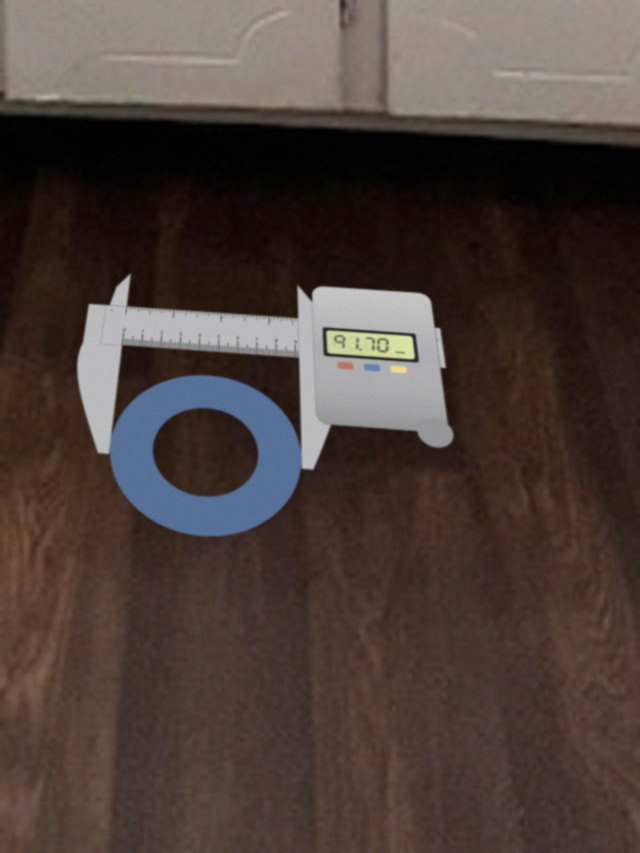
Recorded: 91.70 mm
